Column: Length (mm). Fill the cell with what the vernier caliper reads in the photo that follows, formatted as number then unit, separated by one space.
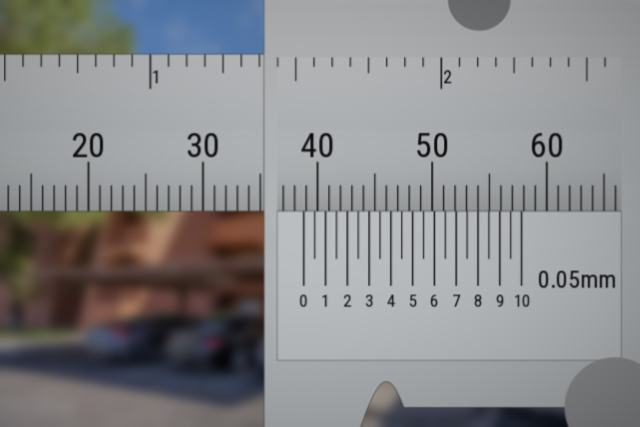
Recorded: 38.8 mm
